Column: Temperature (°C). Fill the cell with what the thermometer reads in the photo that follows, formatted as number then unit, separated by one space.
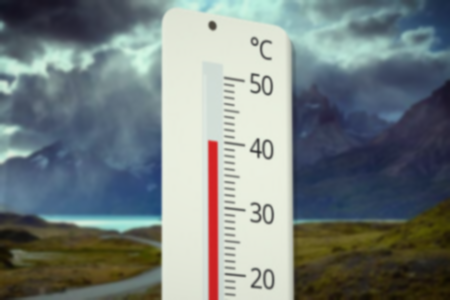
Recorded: 40 °C
